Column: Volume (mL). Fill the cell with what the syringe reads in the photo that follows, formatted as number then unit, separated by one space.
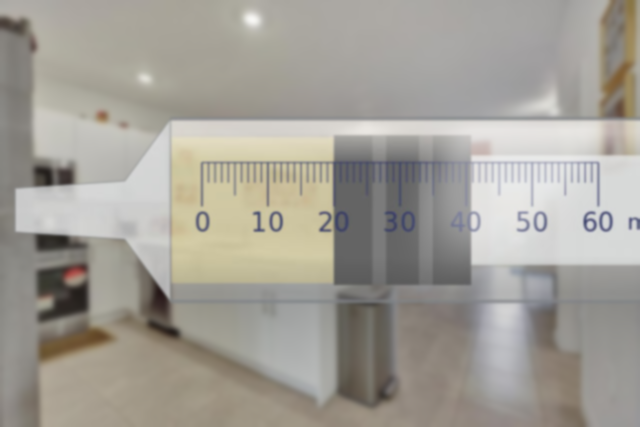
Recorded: 20 mL
